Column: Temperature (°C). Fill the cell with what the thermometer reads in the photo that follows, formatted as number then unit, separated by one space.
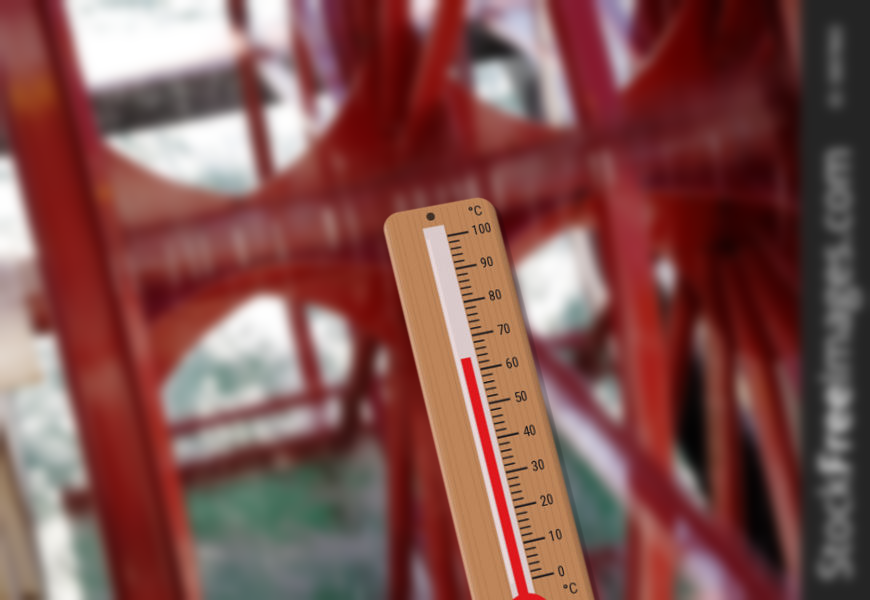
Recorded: 64 °C
